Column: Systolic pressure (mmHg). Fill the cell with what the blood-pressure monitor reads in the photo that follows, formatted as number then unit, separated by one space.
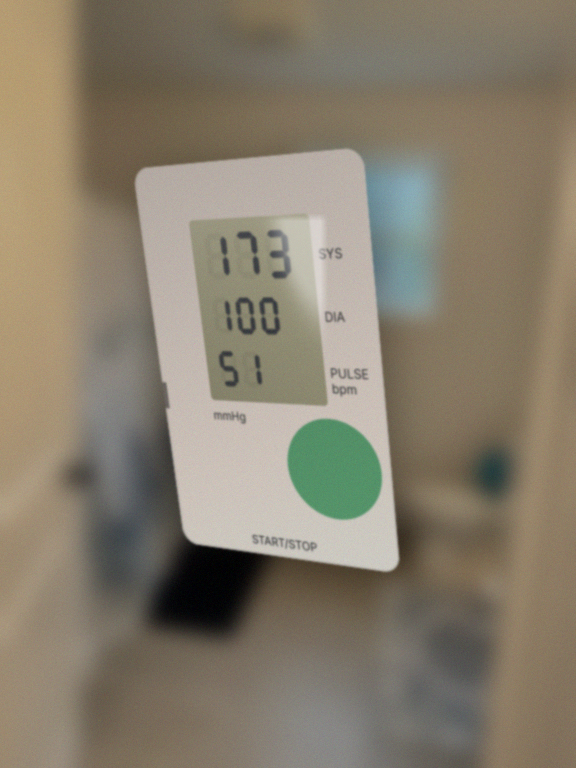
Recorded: 173 mmHg
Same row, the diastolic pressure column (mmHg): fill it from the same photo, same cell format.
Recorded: 100 mmHg
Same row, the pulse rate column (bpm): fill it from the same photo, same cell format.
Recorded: 51 bpm
